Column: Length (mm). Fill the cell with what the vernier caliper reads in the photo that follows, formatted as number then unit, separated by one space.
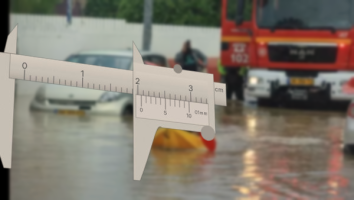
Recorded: 20.6 mm
